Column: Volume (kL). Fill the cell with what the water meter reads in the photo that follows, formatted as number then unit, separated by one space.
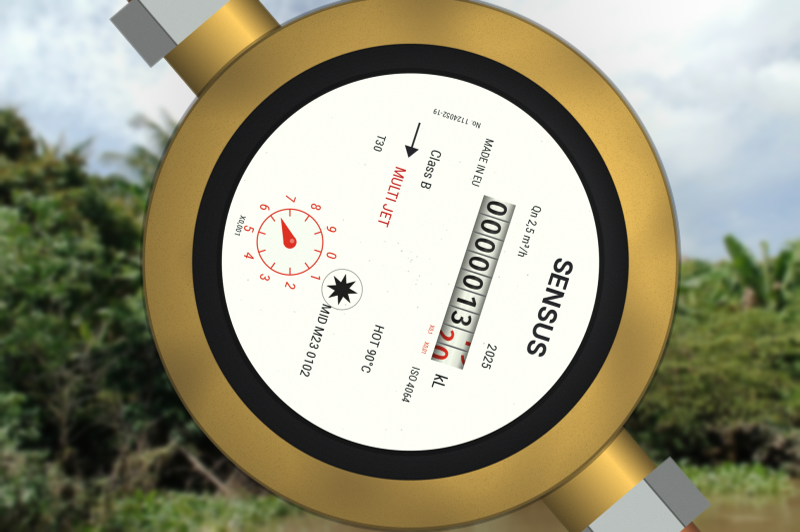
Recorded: 13.196 kL
